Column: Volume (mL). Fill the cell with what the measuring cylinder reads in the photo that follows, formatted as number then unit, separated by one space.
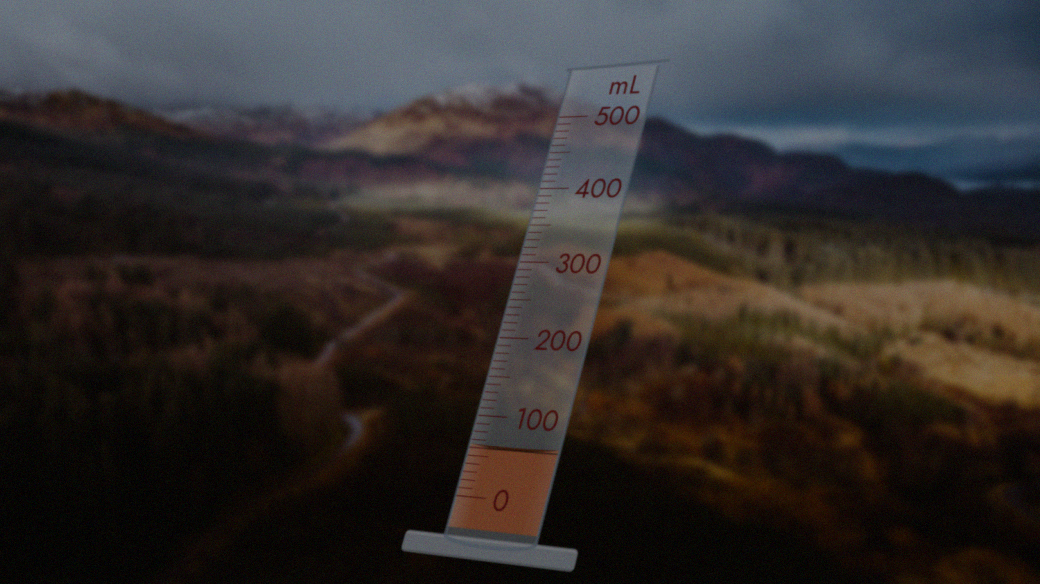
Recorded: 60 mL
